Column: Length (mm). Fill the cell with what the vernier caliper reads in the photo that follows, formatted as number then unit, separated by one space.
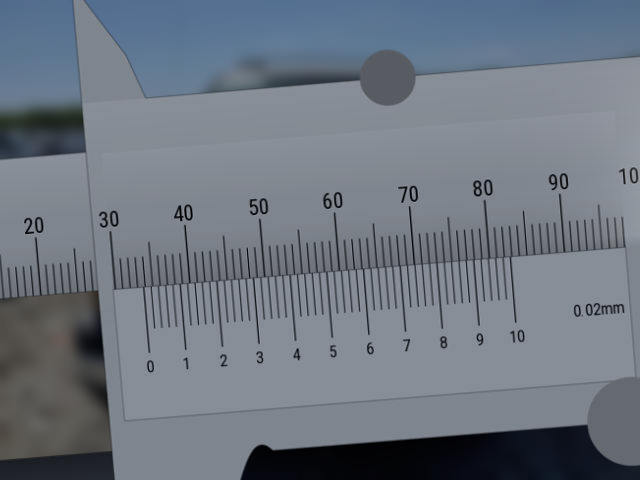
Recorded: 33.8 mm
